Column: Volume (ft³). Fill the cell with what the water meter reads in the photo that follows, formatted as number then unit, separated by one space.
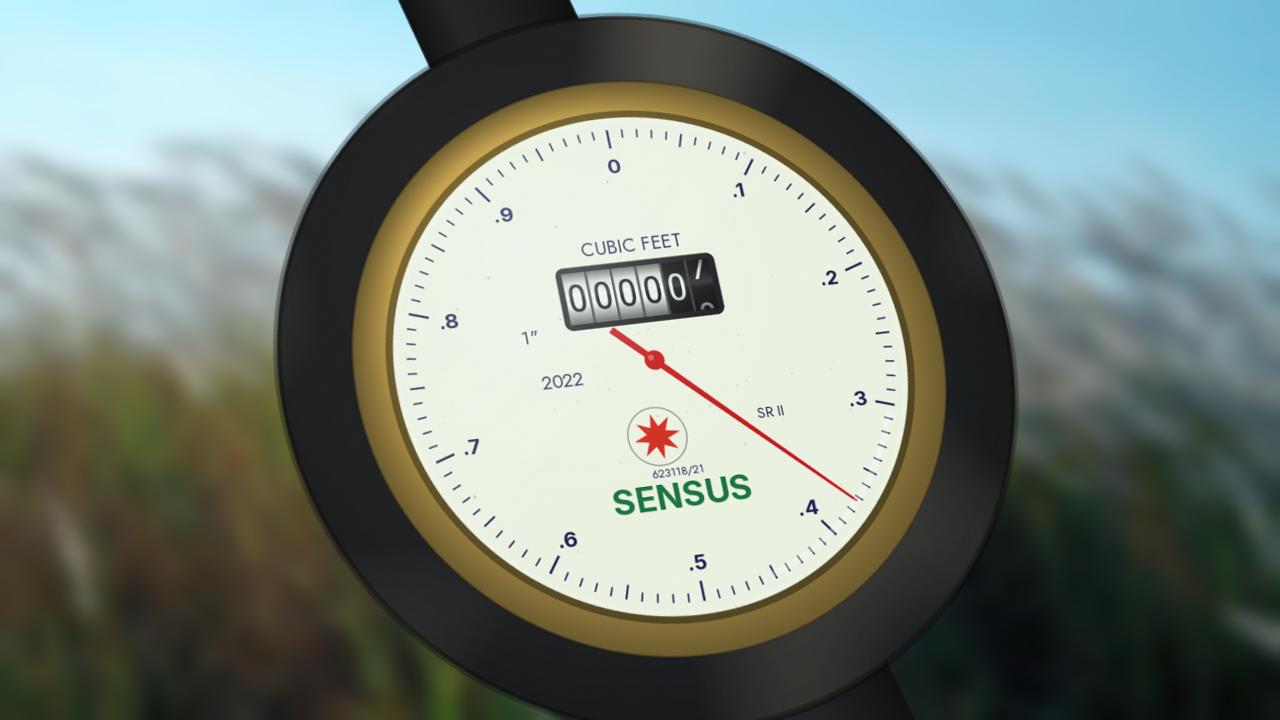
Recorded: 7.37 ft³
